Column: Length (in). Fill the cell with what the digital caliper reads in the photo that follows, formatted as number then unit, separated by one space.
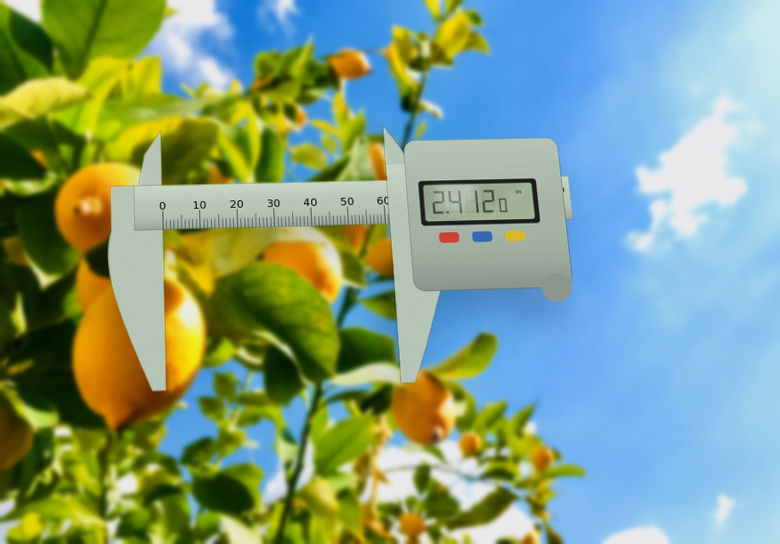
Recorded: 2.4120 in
